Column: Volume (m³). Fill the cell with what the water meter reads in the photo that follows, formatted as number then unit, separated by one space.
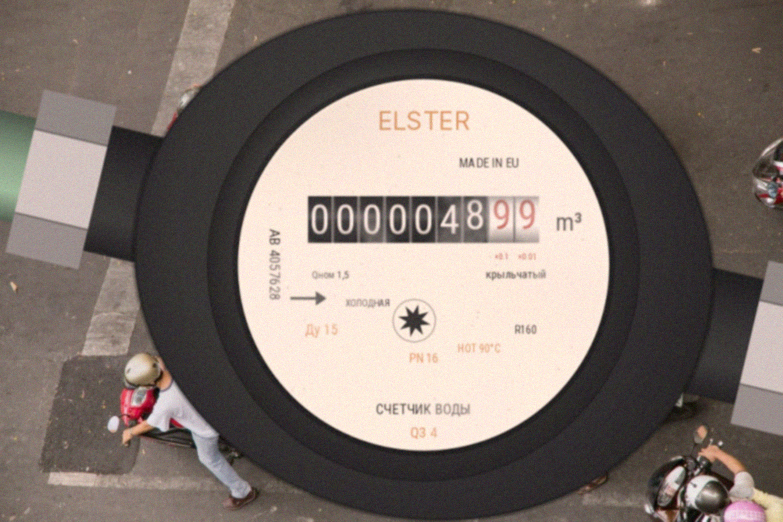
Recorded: 48.99 m³
